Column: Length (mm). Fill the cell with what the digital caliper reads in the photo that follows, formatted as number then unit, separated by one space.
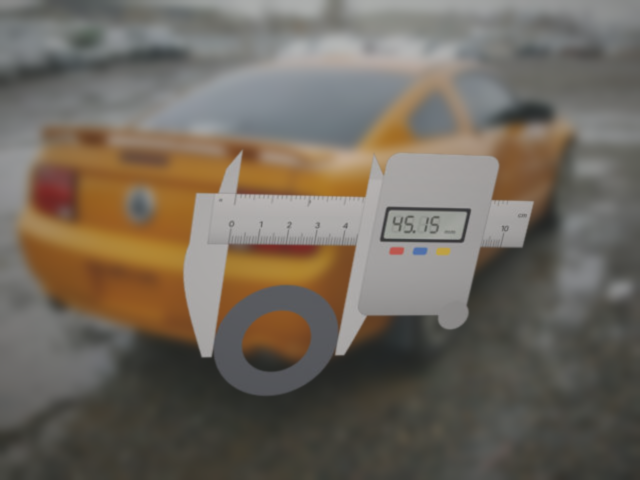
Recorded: 45.15 mm
